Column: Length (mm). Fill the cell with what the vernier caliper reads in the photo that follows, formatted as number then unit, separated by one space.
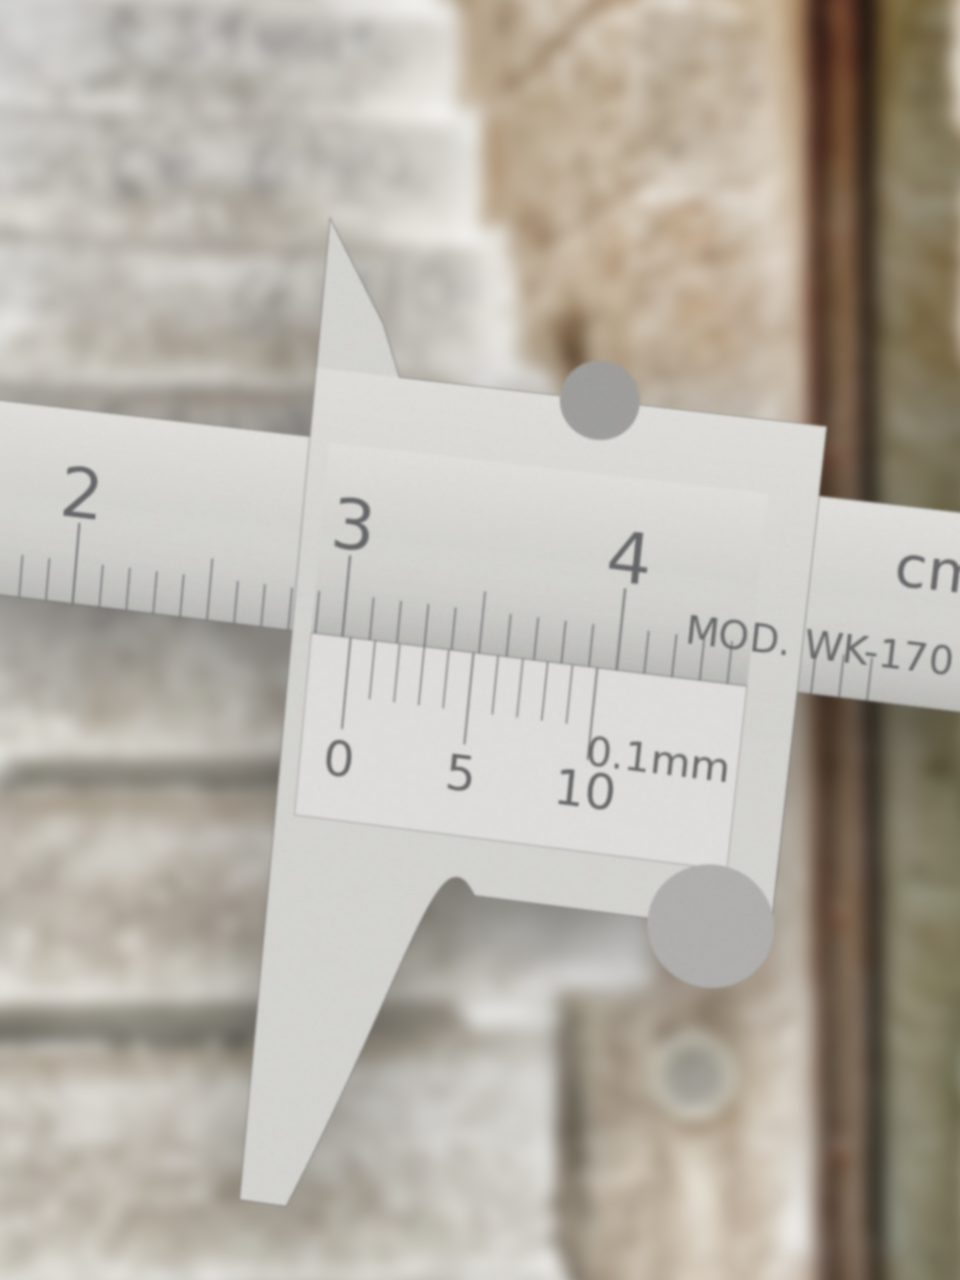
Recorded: 30.3 mm
